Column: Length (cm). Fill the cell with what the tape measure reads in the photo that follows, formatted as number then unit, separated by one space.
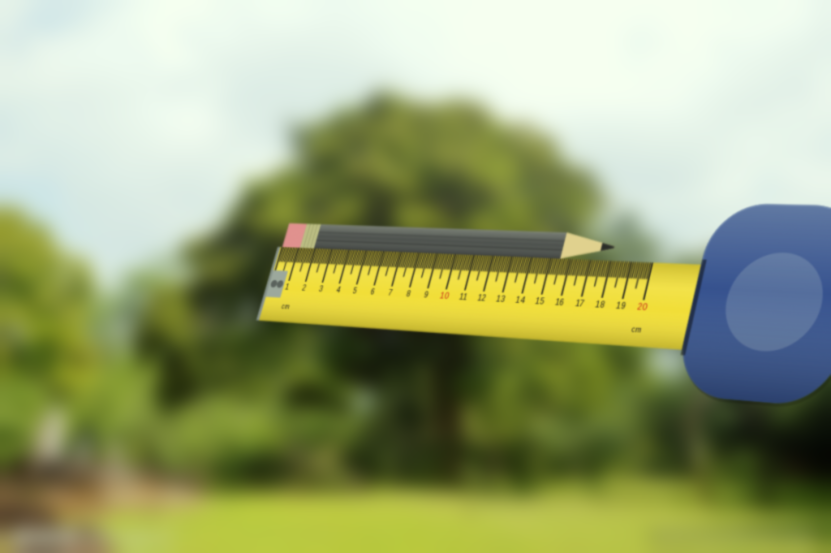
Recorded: 18 cm
